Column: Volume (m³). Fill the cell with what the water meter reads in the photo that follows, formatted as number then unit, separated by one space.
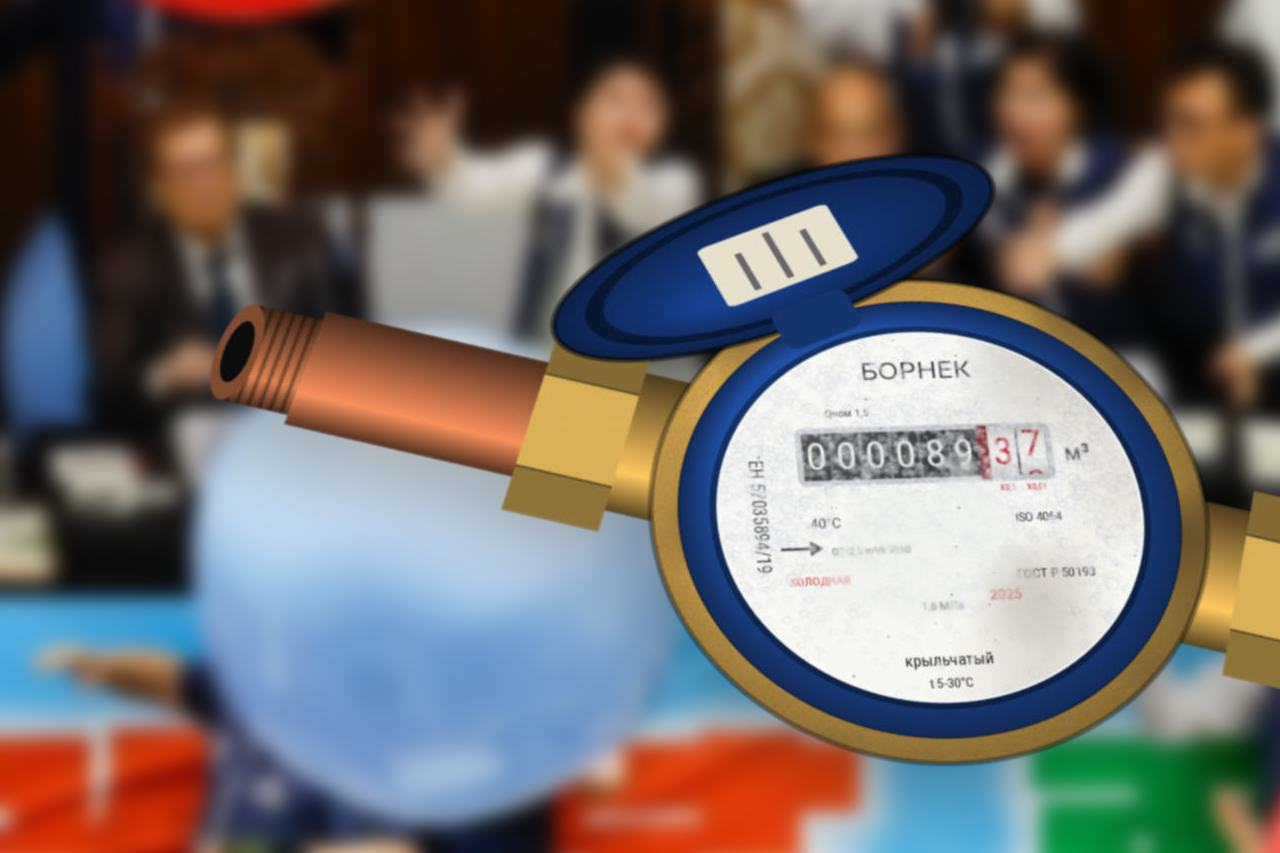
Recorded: 89.37 m³
